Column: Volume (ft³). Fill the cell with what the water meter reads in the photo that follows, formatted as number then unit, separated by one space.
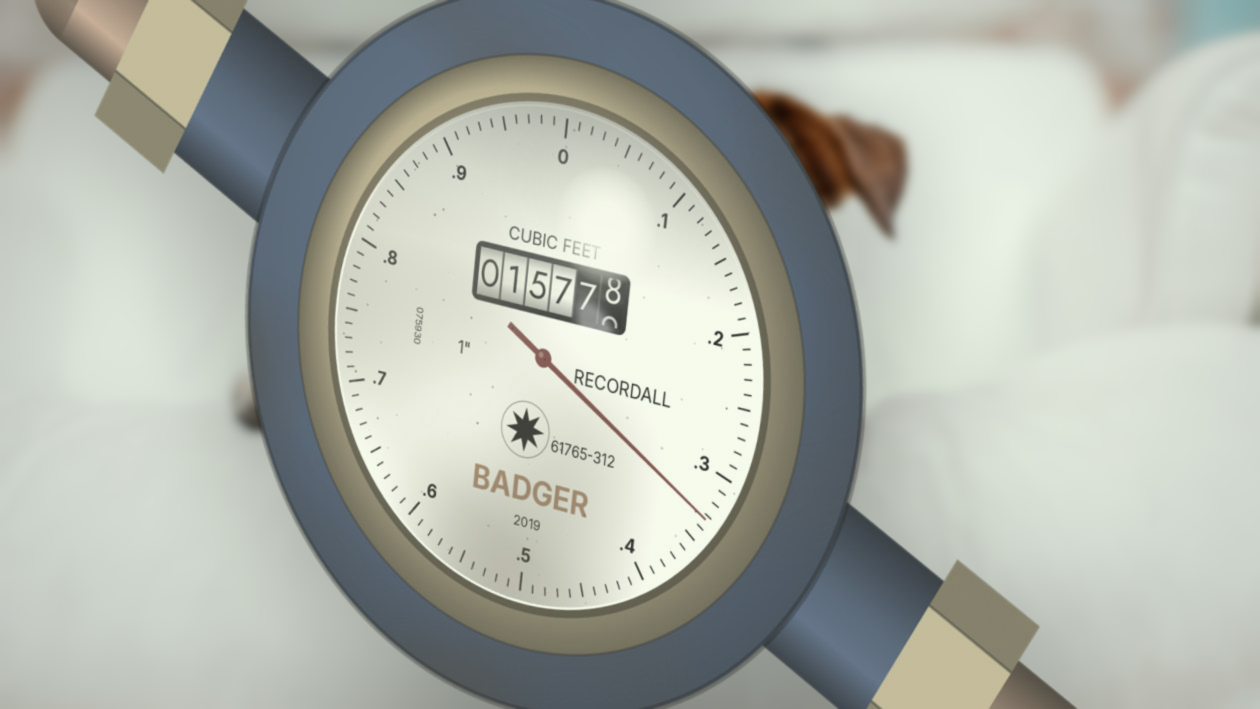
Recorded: 15778.33 ft³
